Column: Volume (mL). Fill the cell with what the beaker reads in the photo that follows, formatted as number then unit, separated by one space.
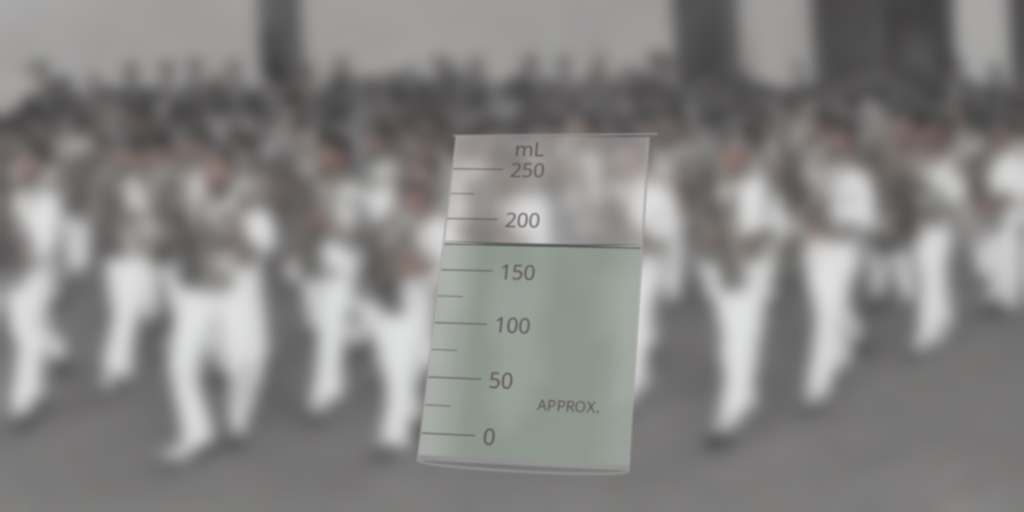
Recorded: 175 mL
